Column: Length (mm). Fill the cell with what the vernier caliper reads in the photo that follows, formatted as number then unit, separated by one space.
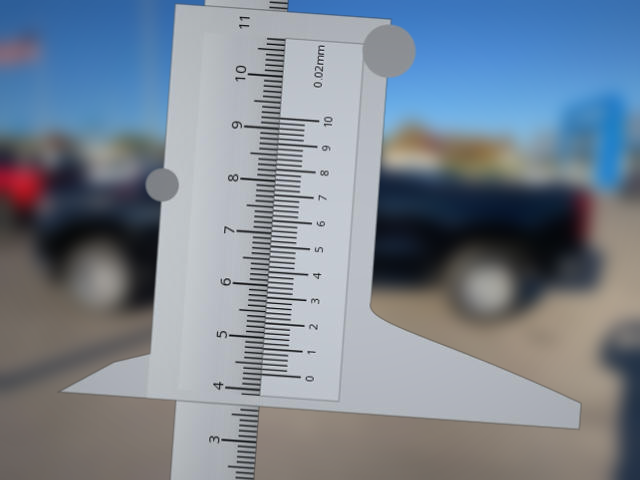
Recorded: 43.0 mm
